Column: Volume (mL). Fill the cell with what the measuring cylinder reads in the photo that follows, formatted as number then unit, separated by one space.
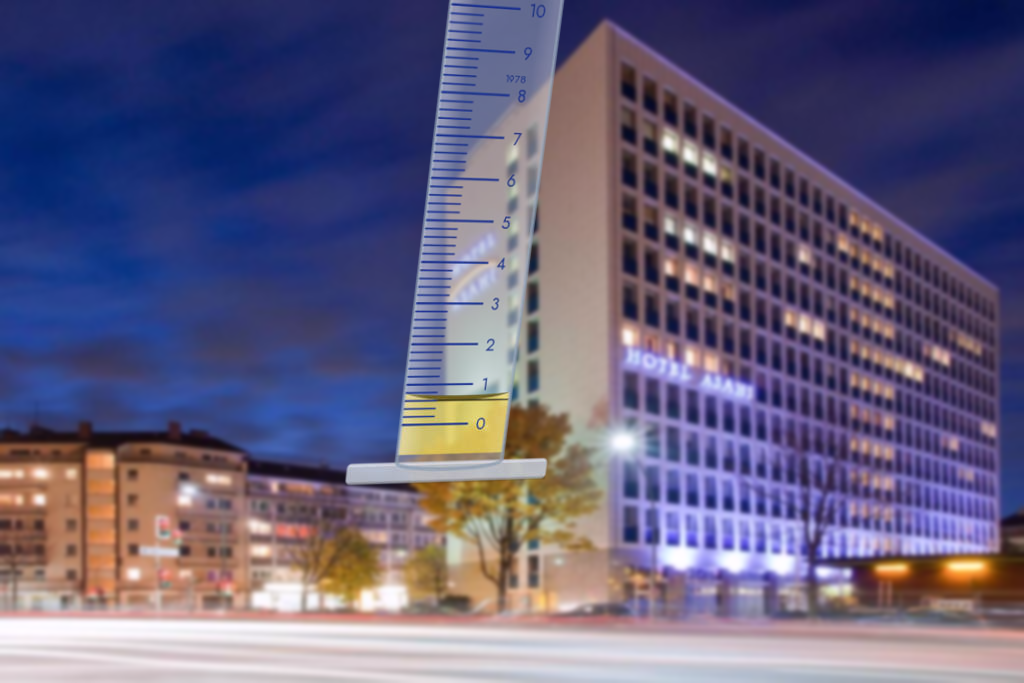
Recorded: 0.6 mL
